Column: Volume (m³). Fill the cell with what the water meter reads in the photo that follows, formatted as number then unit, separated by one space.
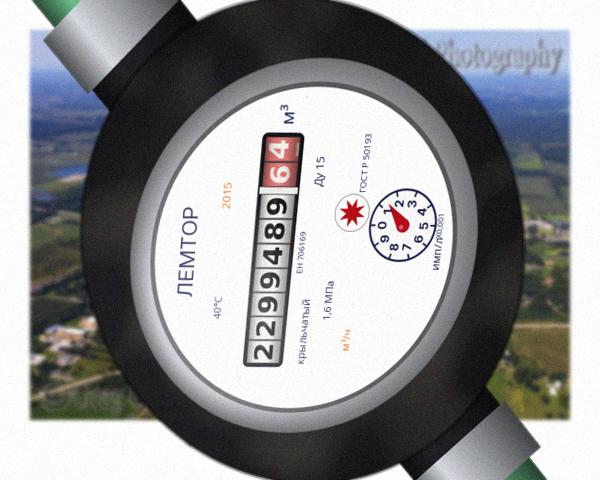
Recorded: 2299489.641 m³
